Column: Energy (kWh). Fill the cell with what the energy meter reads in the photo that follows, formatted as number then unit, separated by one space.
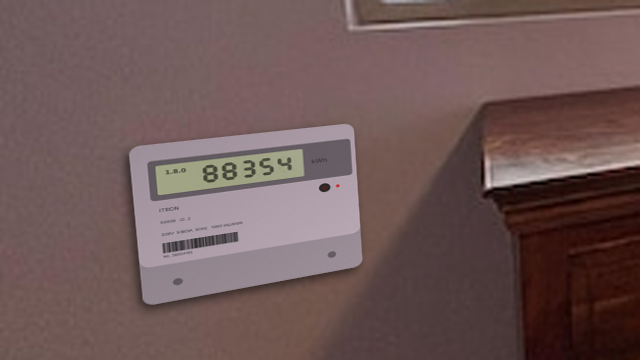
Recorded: 88354 kWh
